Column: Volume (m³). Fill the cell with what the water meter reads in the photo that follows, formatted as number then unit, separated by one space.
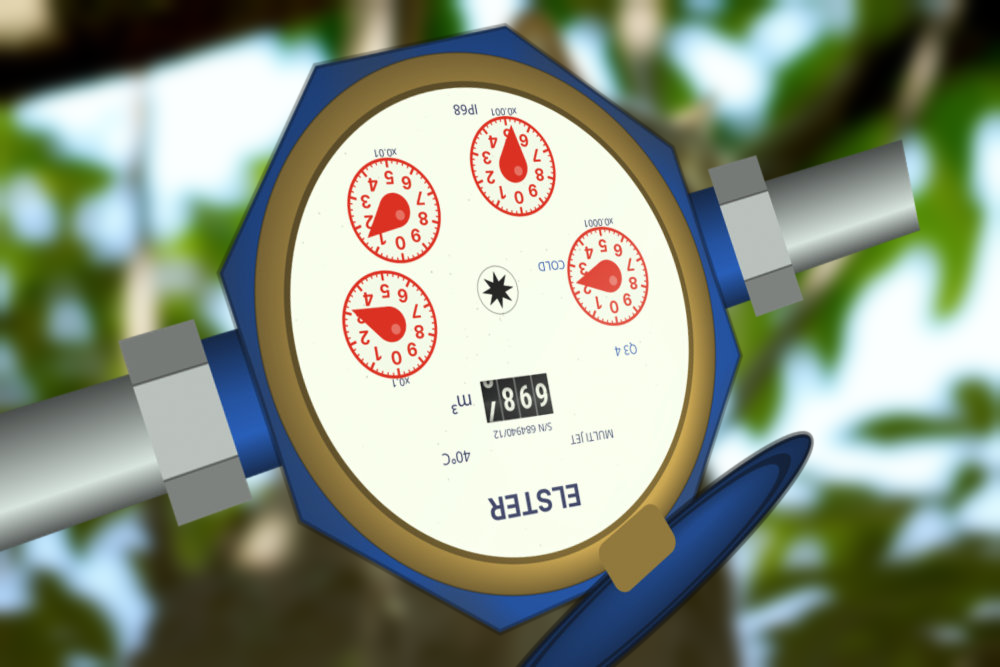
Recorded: 6987.3152 m³
